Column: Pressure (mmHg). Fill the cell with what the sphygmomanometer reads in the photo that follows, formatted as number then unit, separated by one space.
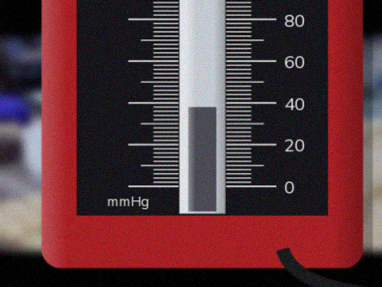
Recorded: 38 mmHg
